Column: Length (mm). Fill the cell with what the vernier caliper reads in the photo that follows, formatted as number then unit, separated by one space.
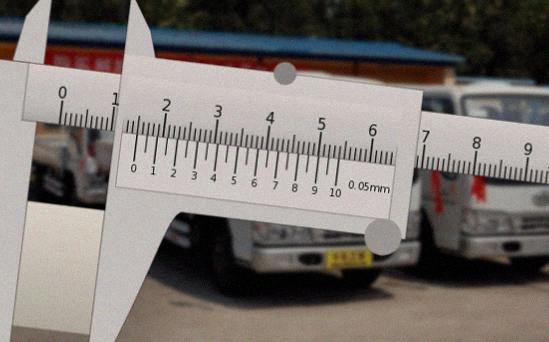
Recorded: 15.0 mm
